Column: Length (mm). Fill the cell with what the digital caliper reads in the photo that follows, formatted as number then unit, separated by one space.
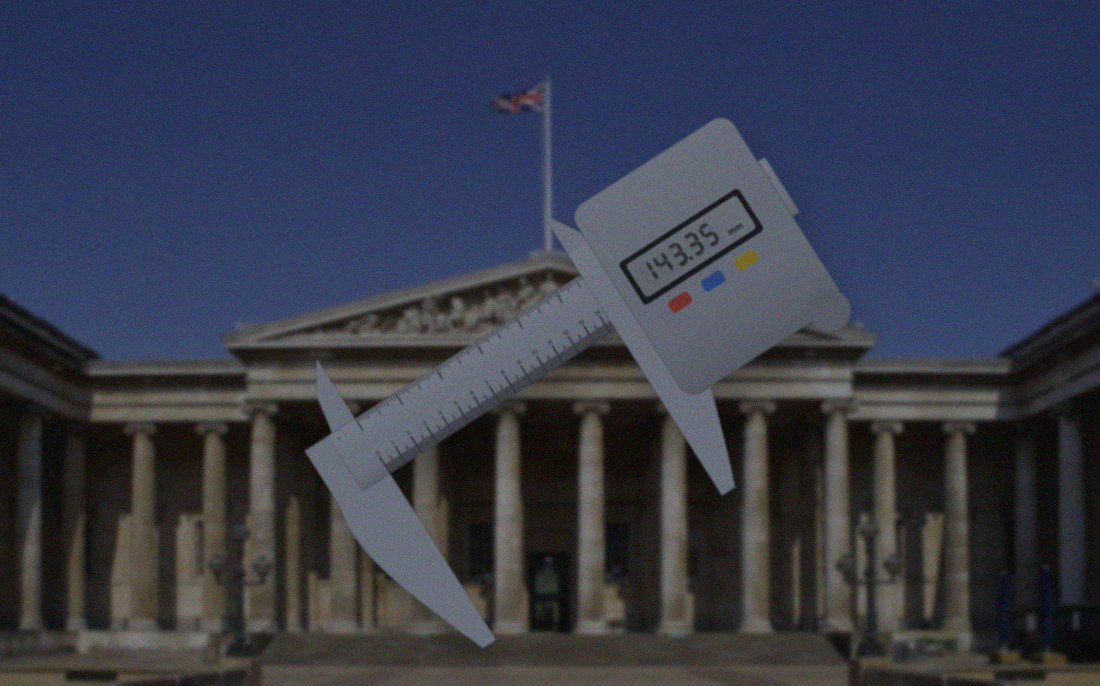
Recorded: 143.35 mm
